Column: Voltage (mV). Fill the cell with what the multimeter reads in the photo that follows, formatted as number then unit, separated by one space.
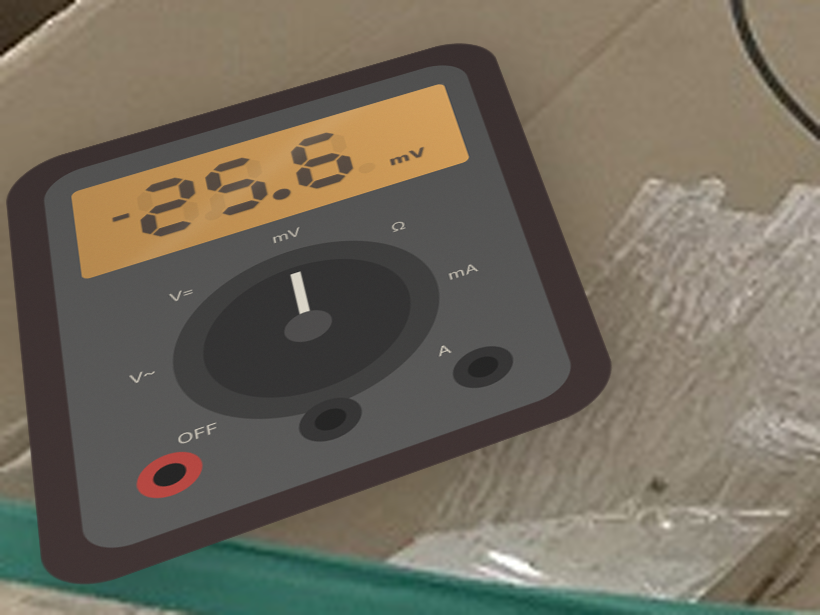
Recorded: -25.6 mV
